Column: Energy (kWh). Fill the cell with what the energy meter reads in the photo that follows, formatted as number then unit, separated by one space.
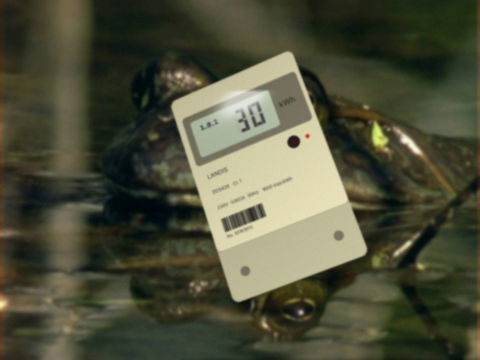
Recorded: 30 kWh
